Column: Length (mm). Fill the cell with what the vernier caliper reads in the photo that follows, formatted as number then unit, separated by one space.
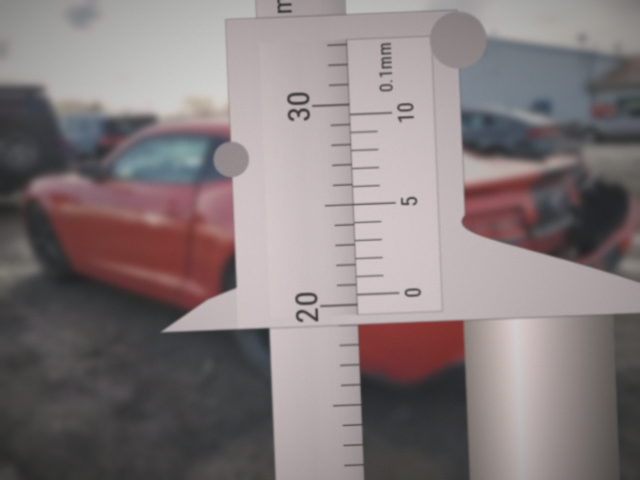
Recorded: 20.5 mm
